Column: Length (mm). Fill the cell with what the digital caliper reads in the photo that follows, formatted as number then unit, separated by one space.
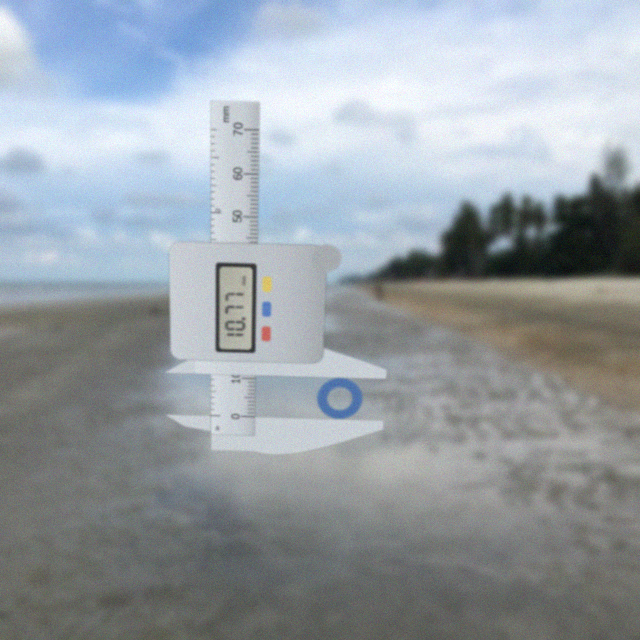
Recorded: 10.77 mm
